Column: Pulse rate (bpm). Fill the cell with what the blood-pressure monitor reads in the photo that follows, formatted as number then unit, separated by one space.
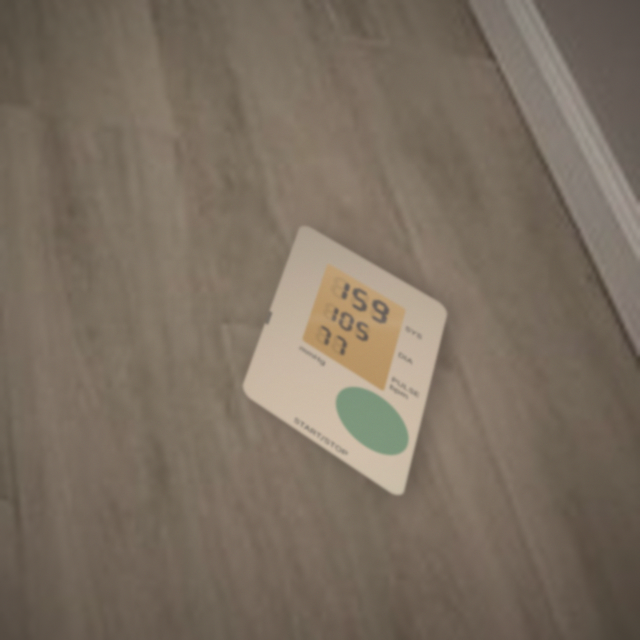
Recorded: 77 bpm
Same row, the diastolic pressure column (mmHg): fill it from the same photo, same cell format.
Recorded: 105 mmHg
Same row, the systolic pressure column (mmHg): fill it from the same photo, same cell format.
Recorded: 159 mmHg
